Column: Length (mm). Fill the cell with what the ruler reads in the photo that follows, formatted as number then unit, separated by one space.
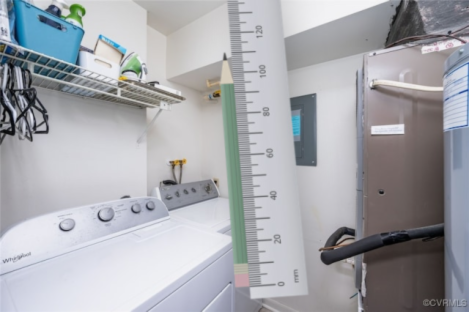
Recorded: 110 mm
